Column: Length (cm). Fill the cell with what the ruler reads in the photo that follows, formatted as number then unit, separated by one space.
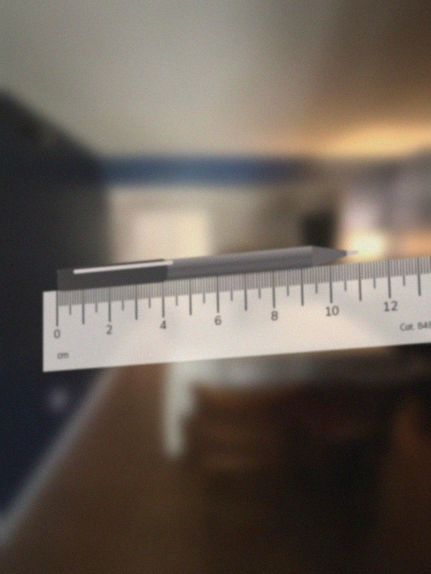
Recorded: 11 cm
